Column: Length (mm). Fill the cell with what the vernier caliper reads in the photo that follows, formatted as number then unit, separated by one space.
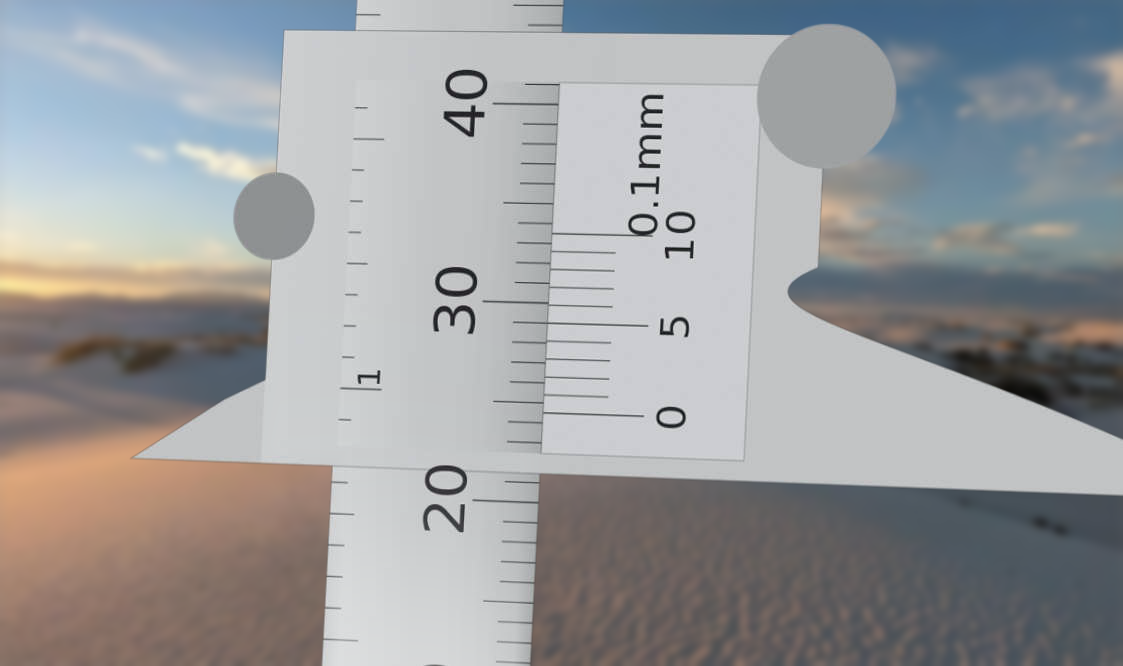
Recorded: 24.5 mm
